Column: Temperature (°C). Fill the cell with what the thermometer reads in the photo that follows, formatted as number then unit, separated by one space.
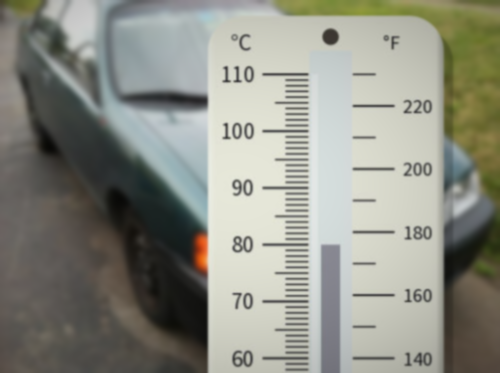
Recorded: 80 °C
